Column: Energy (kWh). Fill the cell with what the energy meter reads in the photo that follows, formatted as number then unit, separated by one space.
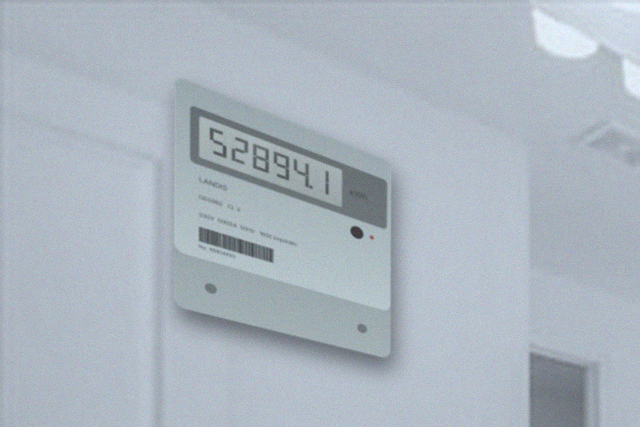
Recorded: 52894.1 kWh
